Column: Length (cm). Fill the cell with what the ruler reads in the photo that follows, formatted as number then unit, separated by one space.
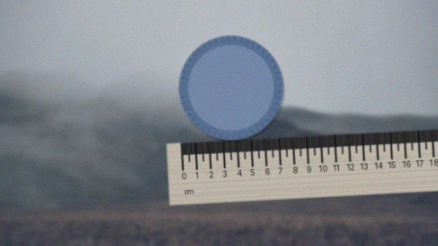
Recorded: 7.5 cm
